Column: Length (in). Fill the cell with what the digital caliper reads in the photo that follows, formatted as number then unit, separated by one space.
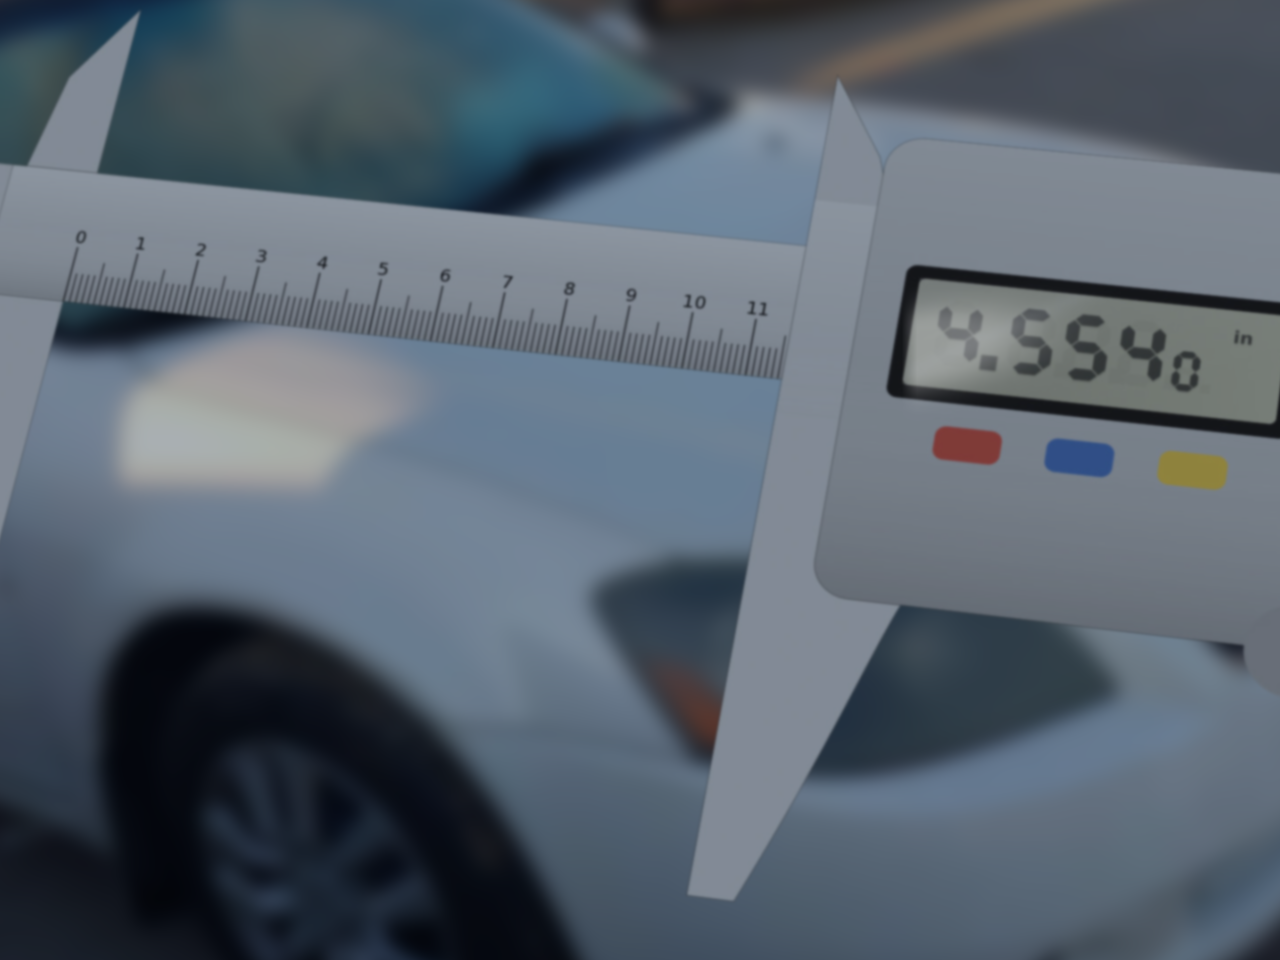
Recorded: 4.5540 in
